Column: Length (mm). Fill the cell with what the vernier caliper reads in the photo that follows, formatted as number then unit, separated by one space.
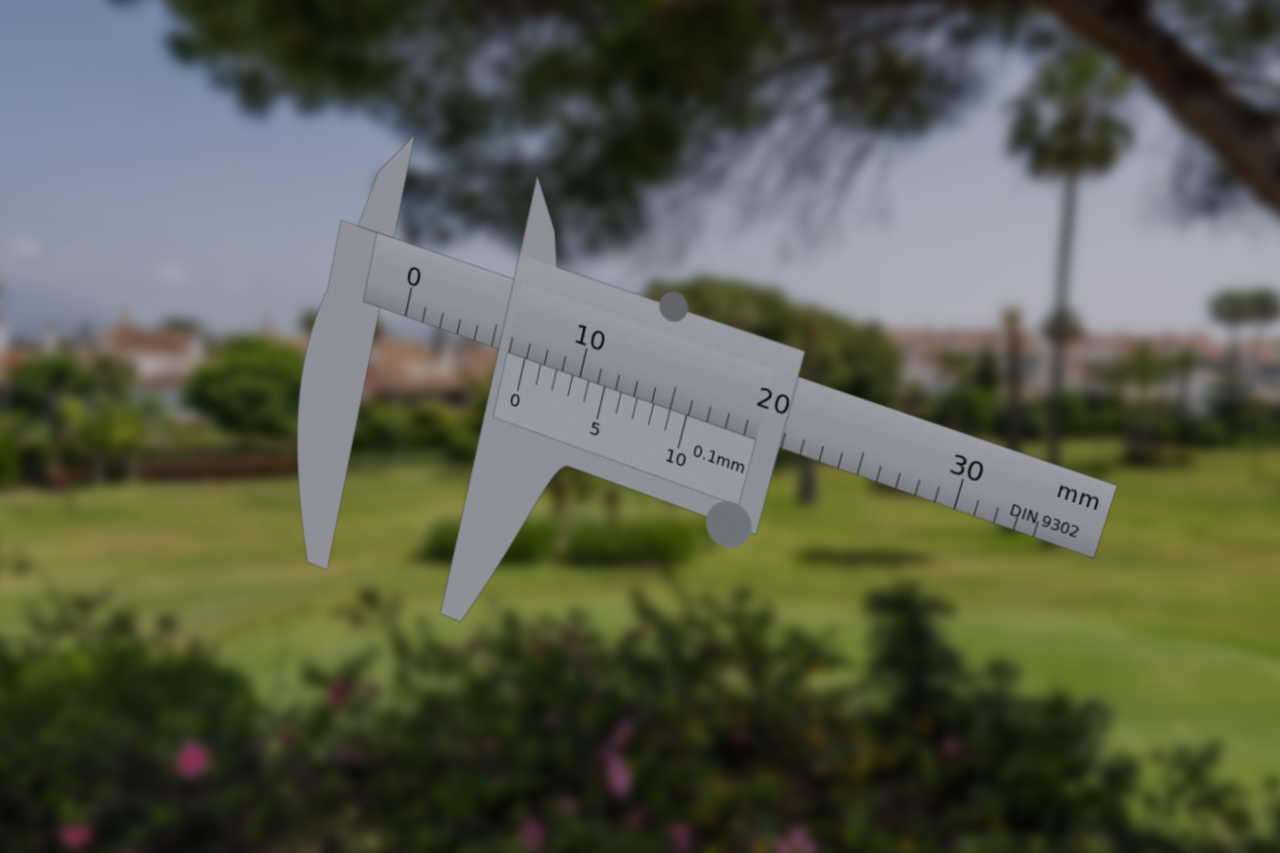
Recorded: 6.9 mm
